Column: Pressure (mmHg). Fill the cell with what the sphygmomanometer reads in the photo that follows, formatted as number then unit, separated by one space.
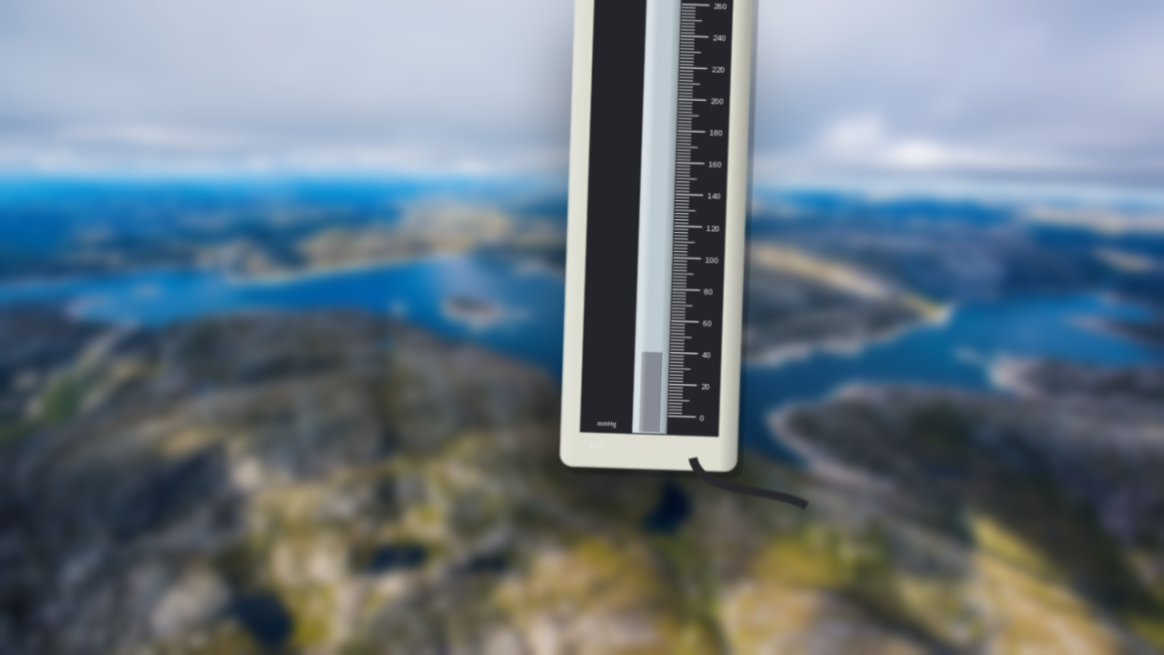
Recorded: 40 mmHg
